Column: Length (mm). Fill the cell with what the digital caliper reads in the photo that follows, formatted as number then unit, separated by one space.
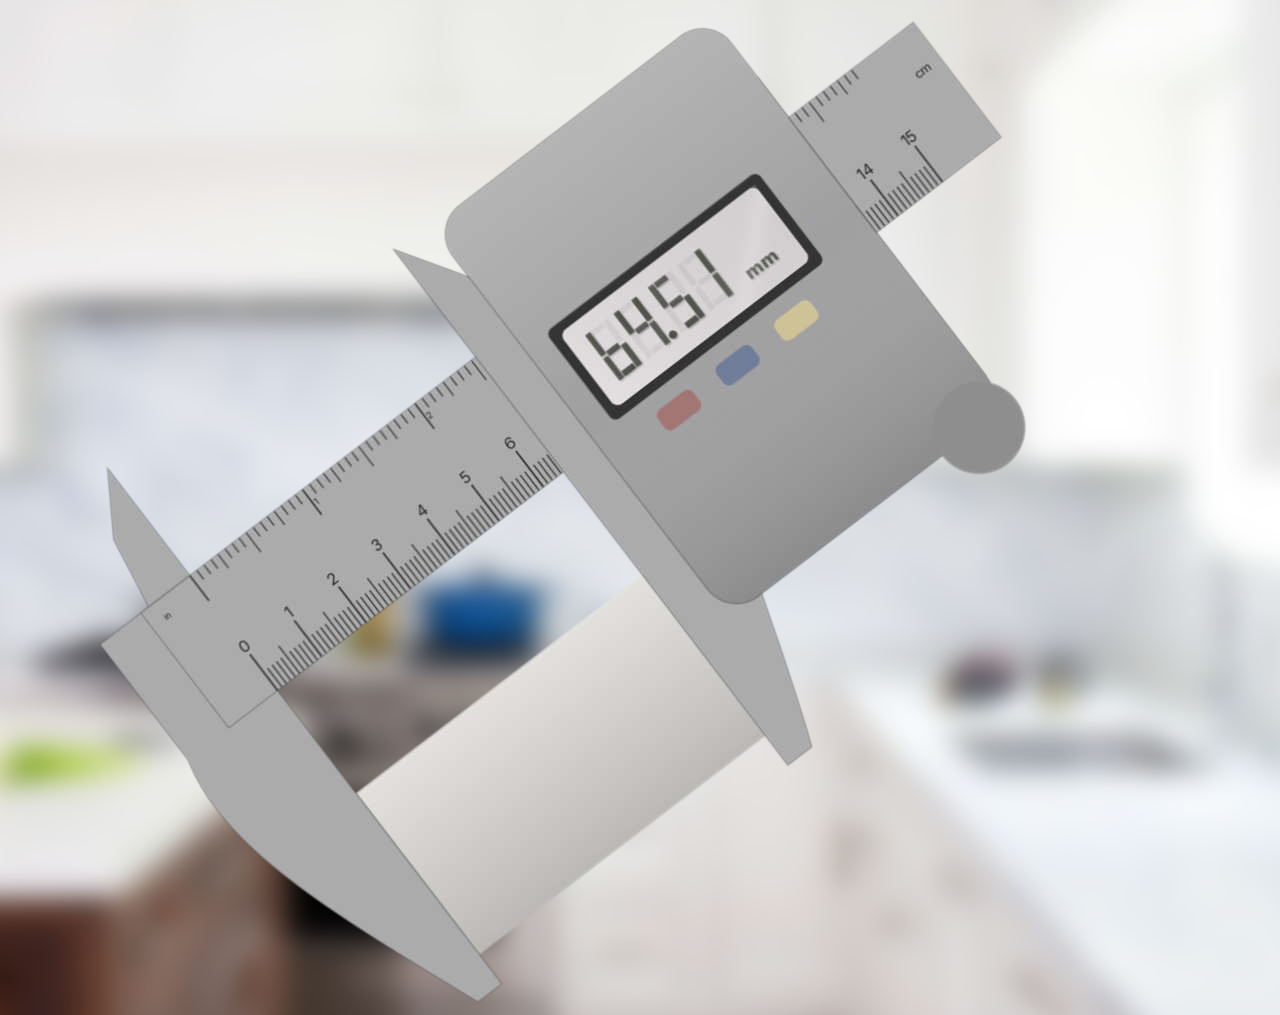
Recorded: 64.51 mm
